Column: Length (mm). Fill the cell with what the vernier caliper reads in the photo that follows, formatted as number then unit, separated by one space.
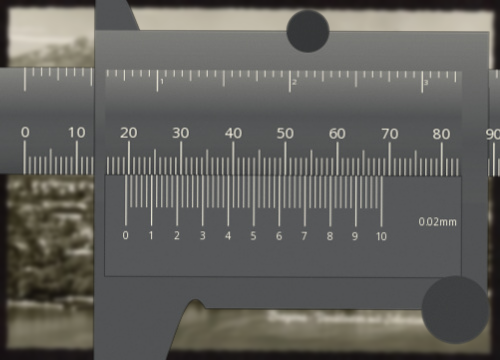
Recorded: 19.5 mm
